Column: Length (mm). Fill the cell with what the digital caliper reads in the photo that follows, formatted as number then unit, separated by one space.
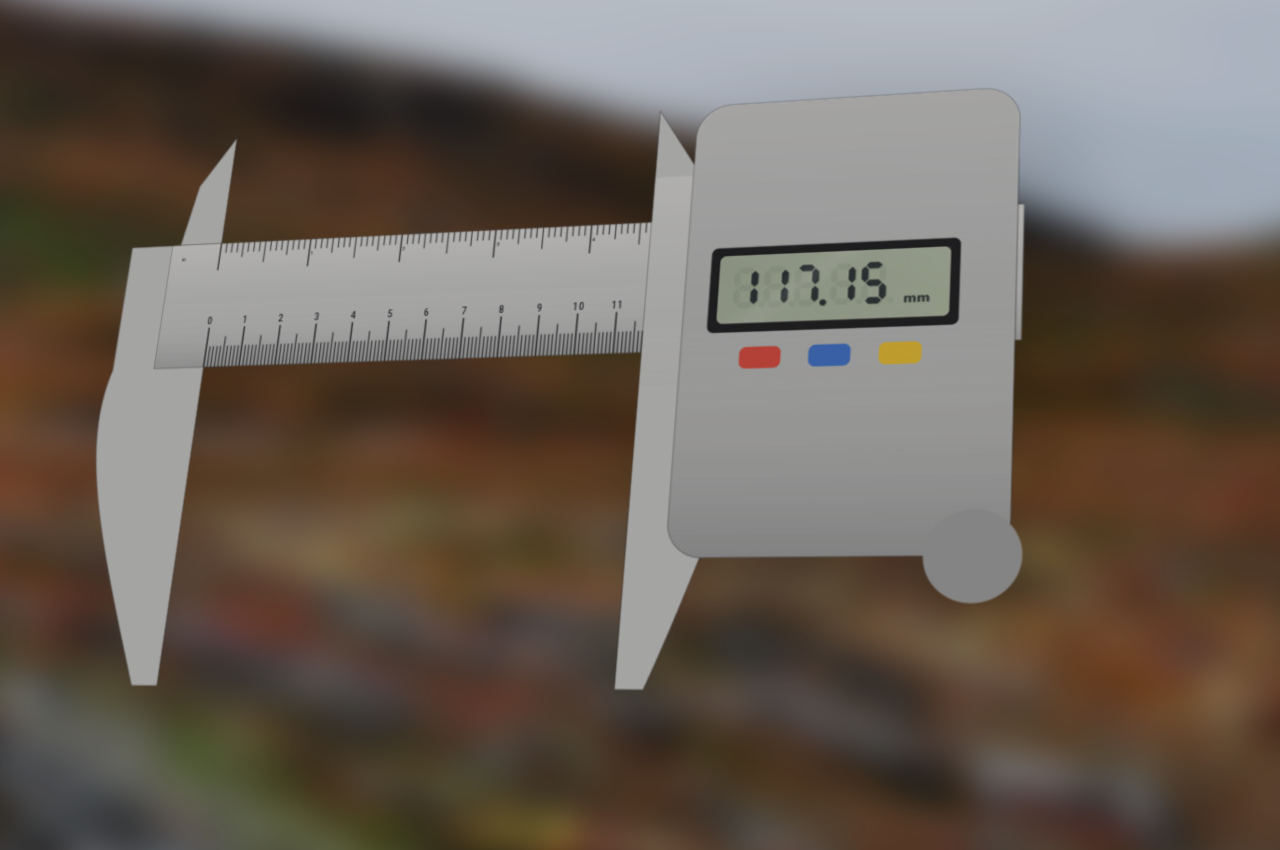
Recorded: 117.15 mm
